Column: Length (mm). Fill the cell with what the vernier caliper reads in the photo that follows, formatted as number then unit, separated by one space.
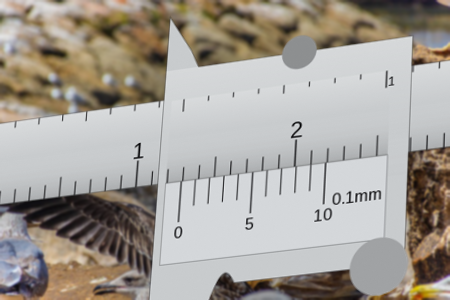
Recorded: 12.9 mm
